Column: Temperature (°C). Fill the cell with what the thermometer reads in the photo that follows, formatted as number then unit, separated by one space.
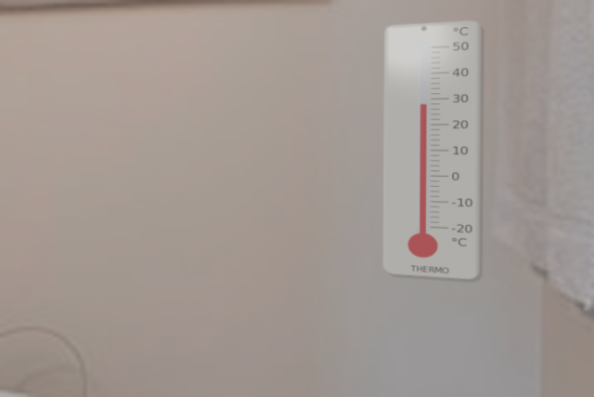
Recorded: 28 °C
